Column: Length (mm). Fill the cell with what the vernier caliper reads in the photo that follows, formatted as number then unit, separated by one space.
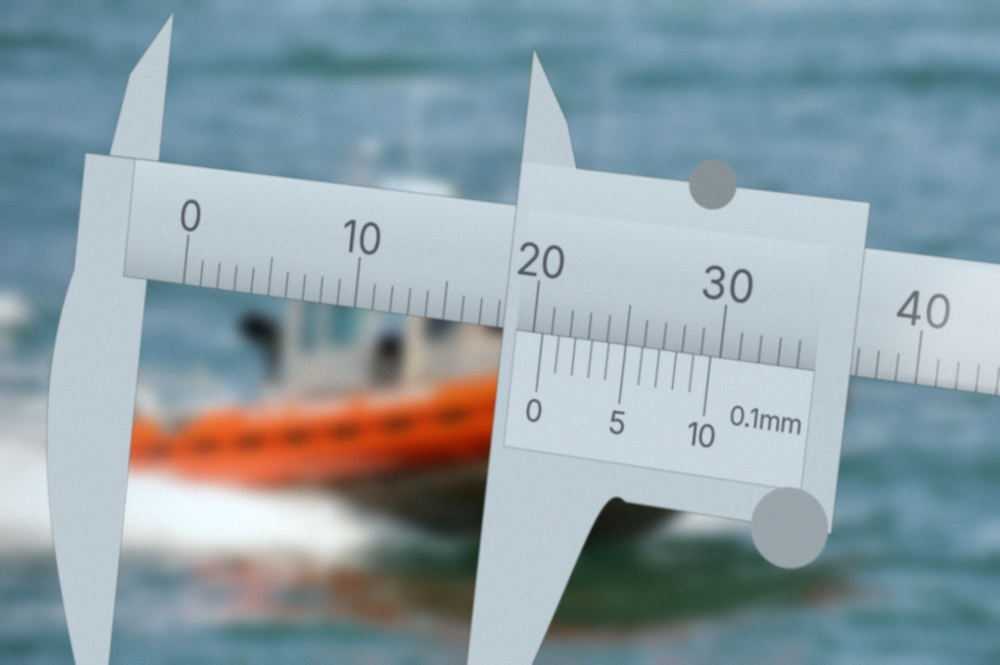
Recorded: 20.5 mm
